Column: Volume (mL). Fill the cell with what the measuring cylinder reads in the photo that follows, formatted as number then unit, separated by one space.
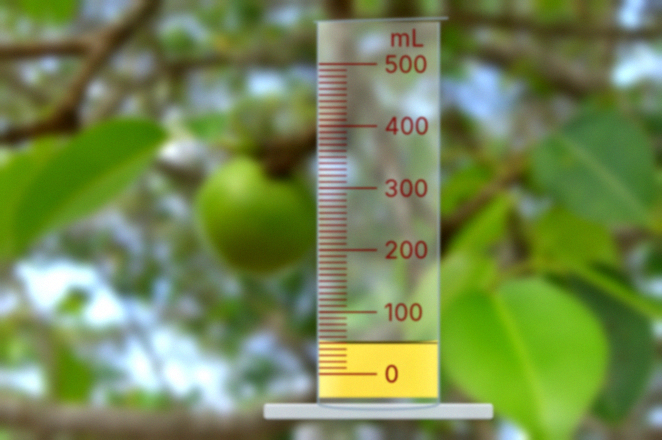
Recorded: 50 mL
